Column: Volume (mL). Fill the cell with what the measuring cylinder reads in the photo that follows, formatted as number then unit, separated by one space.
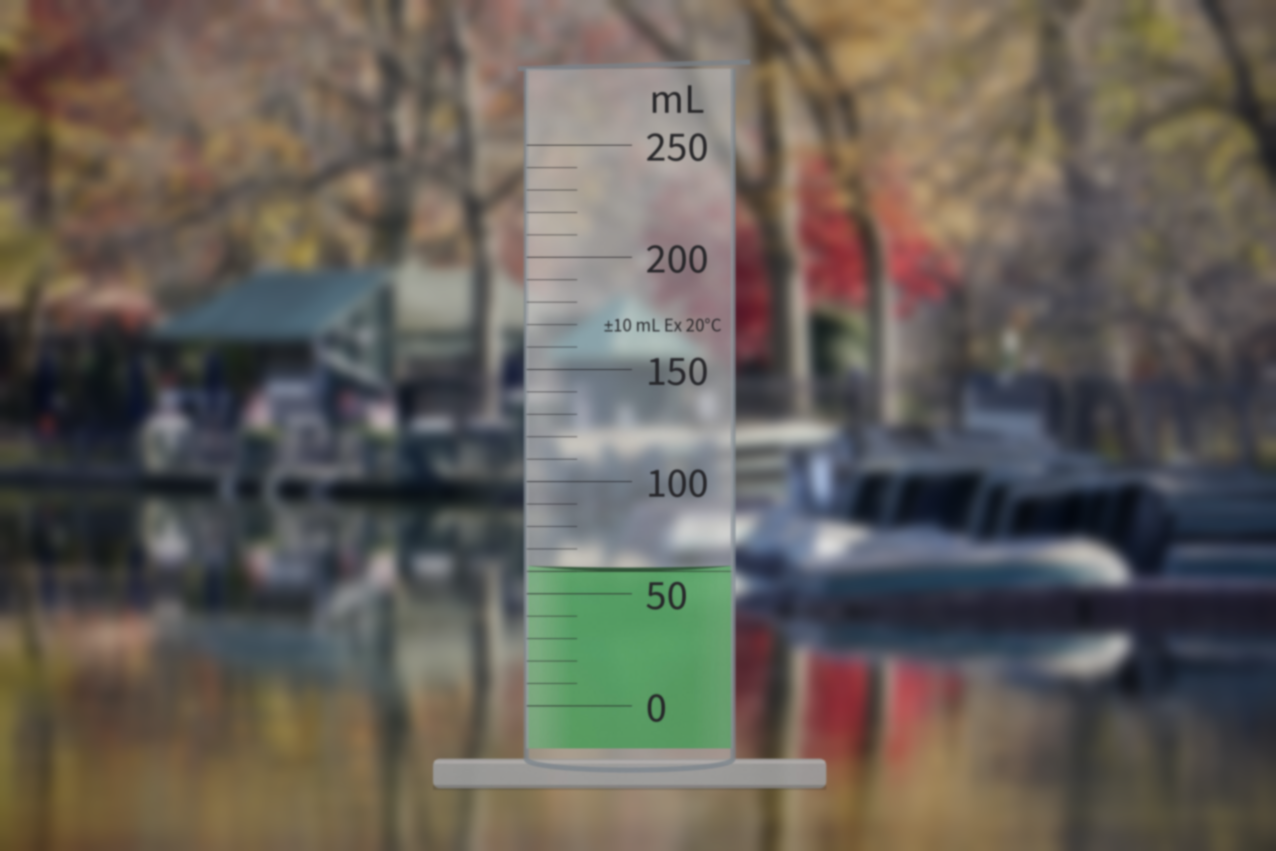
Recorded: 60 mL
